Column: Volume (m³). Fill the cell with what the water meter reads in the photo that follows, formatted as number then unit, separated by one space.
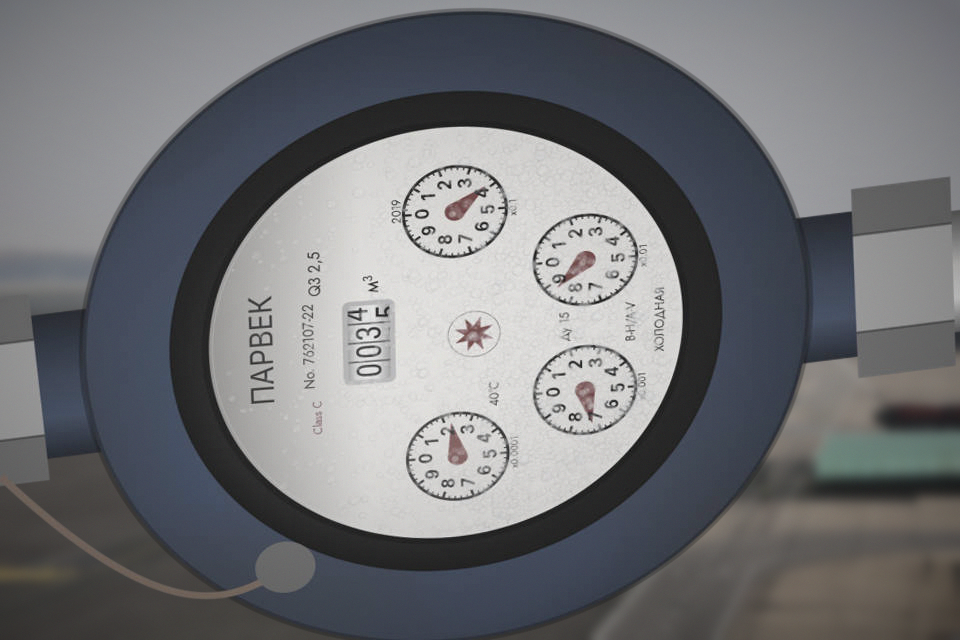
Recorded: 34.3872 m³
